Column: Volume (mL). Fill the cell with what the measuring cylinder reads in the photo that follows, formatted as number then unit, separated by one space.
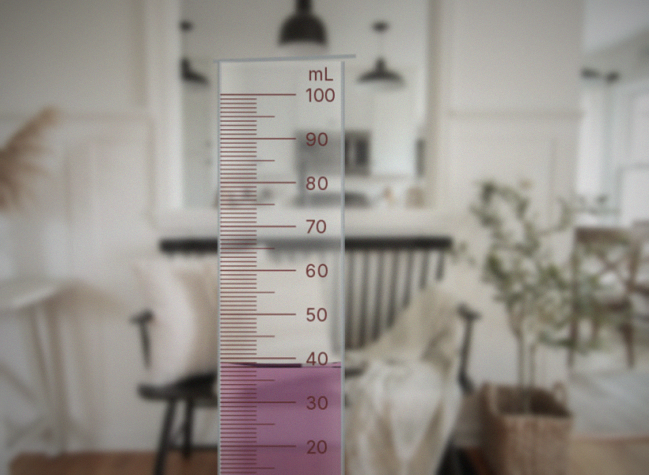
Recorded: 38 mL
